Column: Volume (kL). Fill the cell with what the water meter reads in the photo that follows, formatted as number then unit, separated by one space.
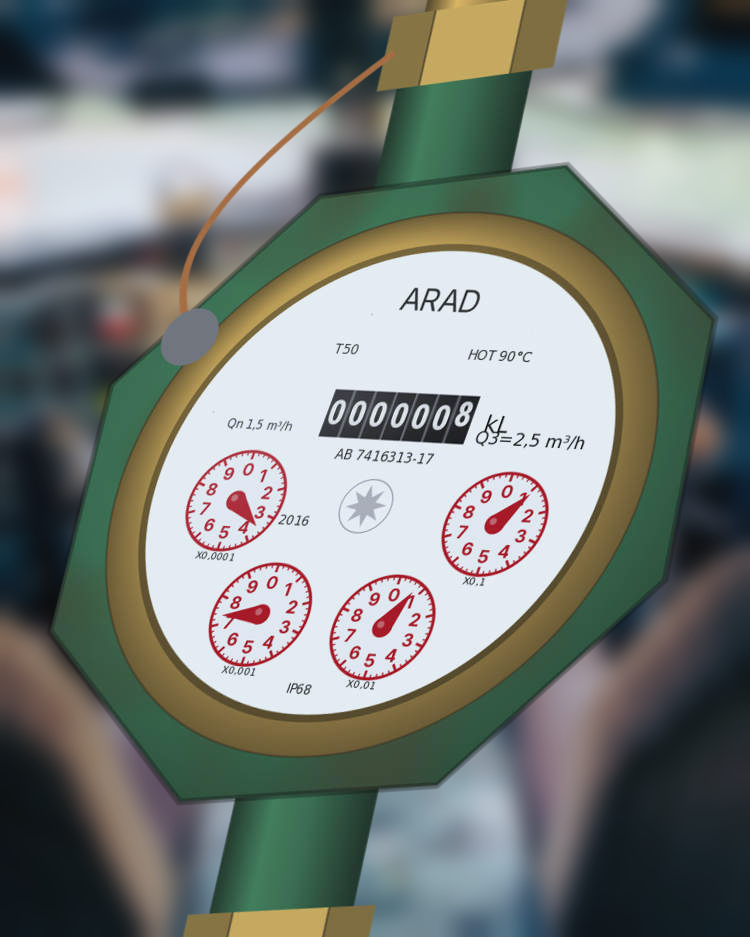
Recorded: 8.1073 kL
